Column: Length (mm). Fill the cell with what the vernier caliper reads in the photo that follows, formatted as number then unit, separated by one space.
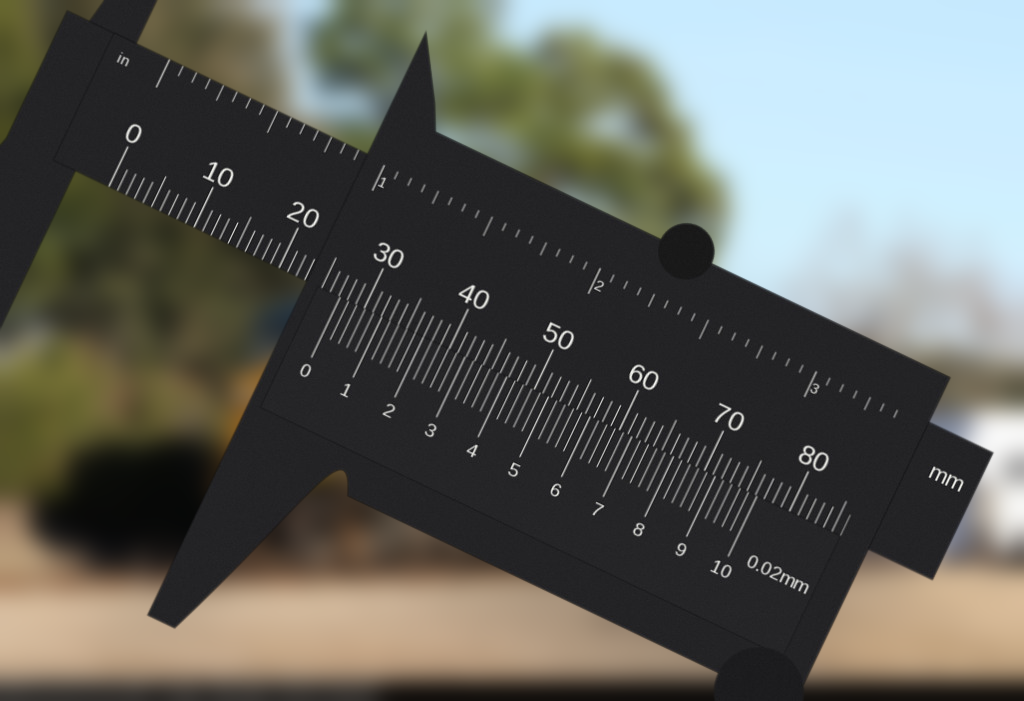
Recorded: 27.2 mm
